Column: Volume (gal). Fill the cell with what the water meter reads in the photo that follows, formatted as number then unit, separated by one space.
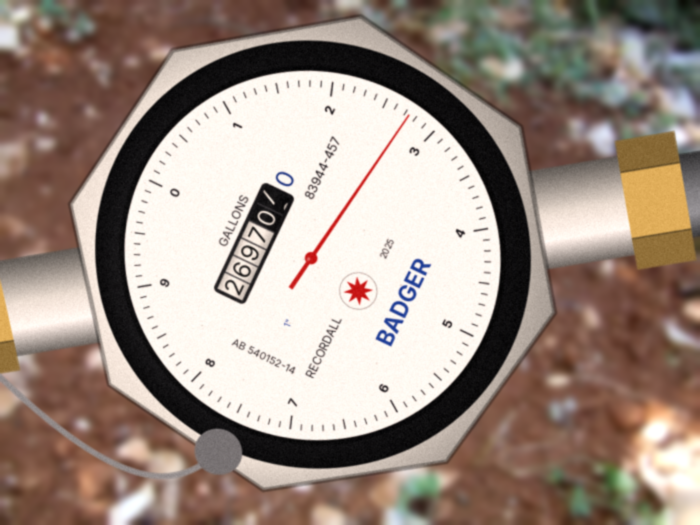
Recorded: 2697072.7 gal
